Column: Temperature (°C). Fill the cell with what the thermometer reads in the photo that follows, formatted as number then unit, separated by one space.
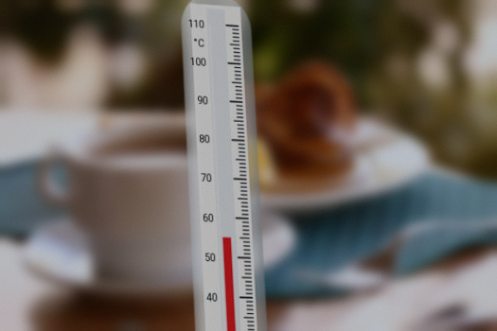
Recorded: 55 °C
